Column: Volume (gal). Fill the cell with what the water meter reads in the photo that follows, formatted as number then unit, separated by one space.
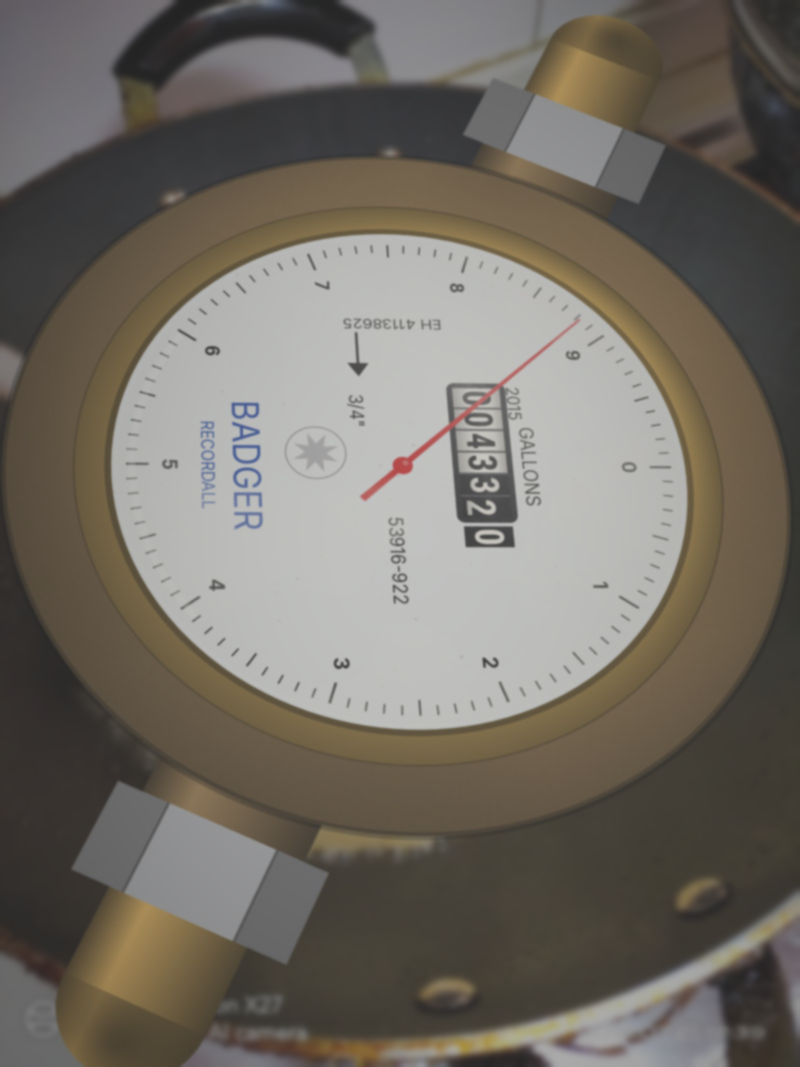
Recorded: 43318.8 gal
